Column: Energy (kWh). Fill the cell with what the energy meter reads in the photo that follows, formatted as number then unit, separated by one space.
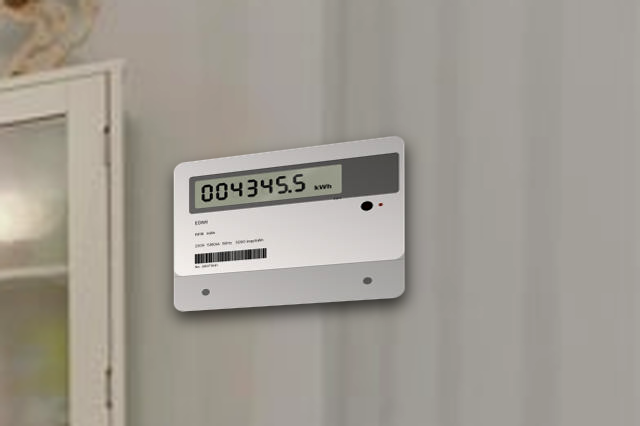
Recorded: 4345.5 kWh
